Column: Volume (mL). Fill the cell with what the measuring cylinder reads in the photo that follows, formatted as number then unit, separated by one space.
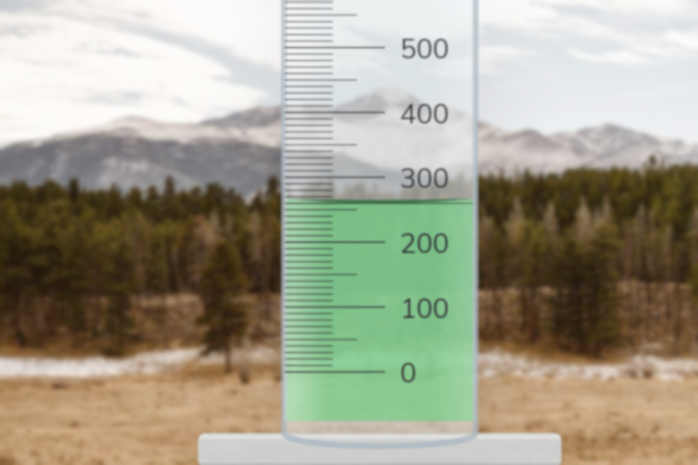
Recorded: 260 mL
